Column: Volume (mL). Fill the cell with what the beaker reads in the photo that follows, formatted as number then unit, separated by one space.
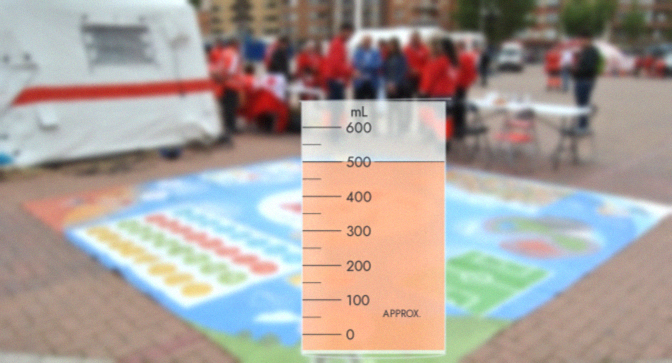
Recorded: 500 mL
